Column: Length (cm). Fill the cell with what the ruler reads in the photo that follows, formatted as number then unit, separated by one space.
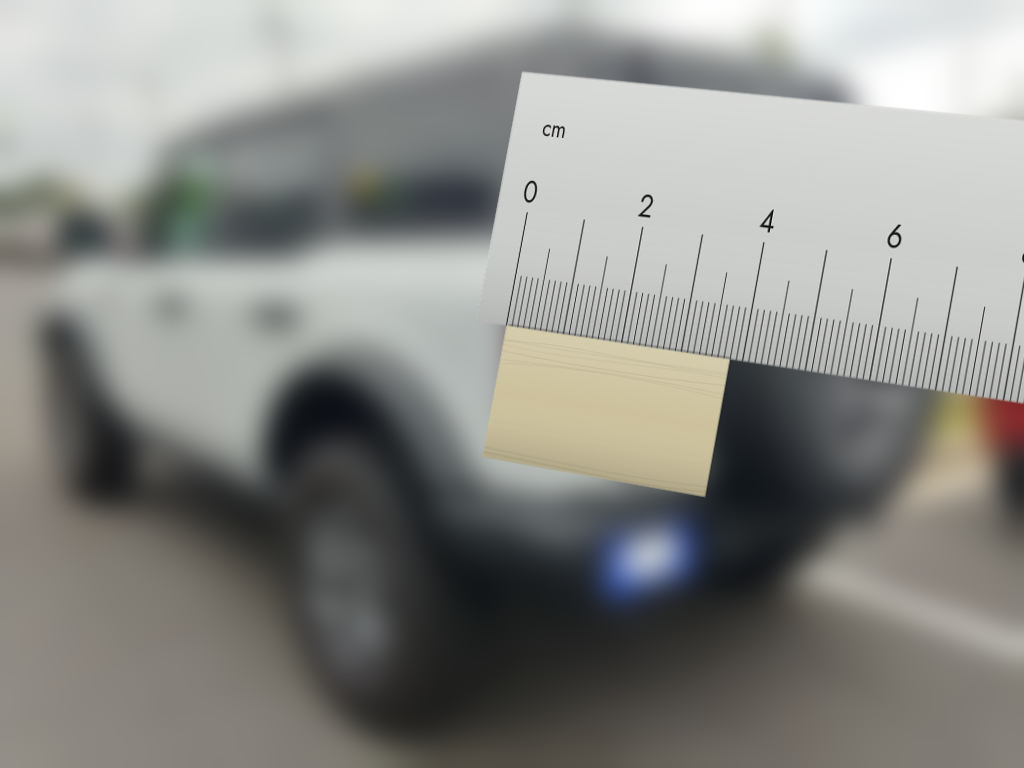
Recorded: 3.8 cm
